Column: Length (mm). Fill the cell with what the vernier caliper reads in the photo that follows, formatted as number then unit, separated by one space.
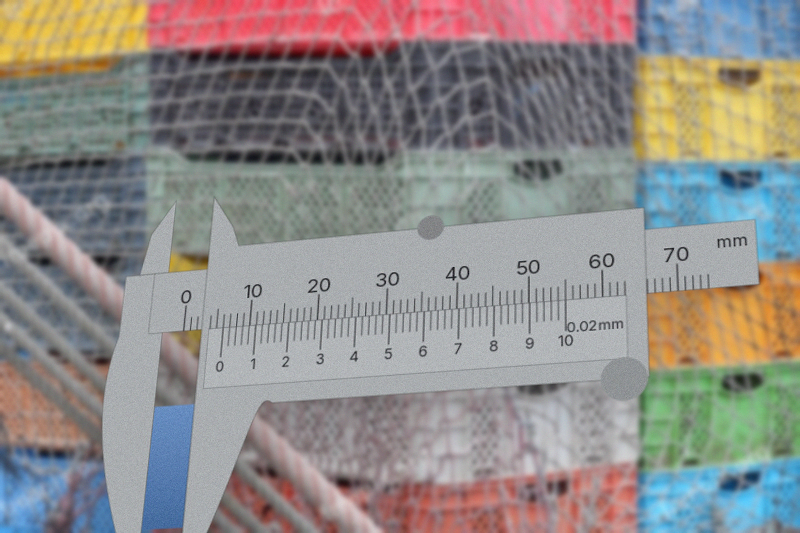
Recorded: 6.0 mm
